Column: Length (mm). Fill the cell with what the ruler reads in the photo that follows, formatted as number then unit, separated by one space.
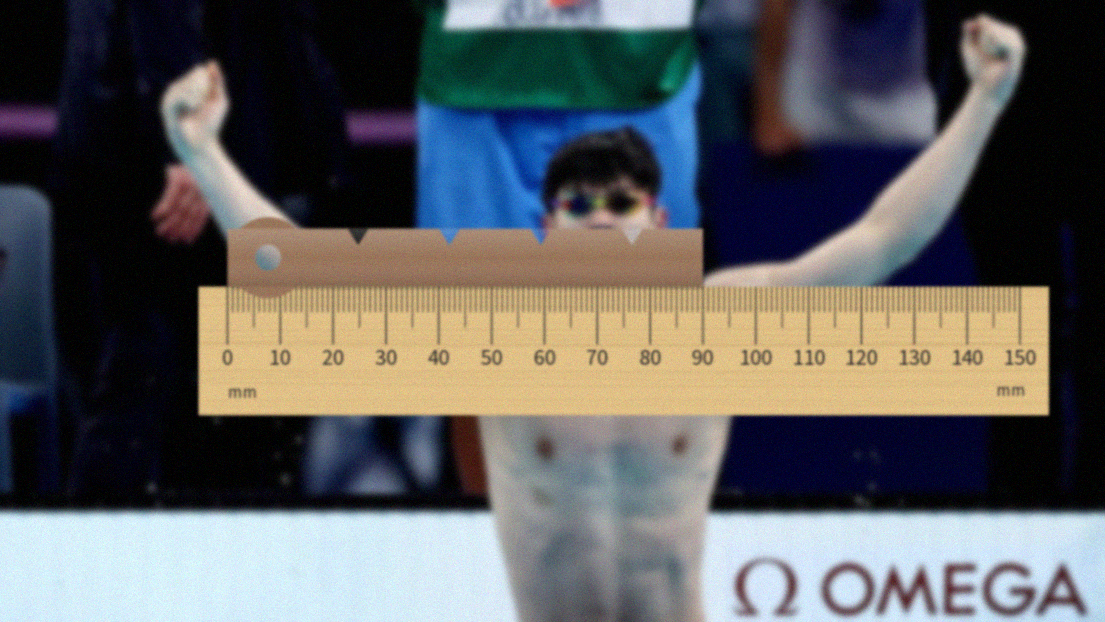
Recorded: 90 mm
